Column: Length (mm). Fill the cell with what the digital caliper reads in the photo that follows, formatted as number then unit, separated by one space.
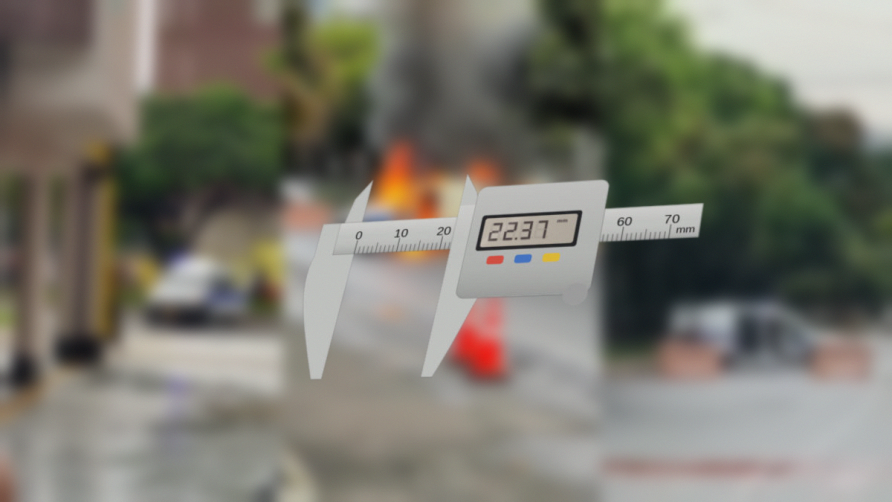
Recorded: 22.37 mm
